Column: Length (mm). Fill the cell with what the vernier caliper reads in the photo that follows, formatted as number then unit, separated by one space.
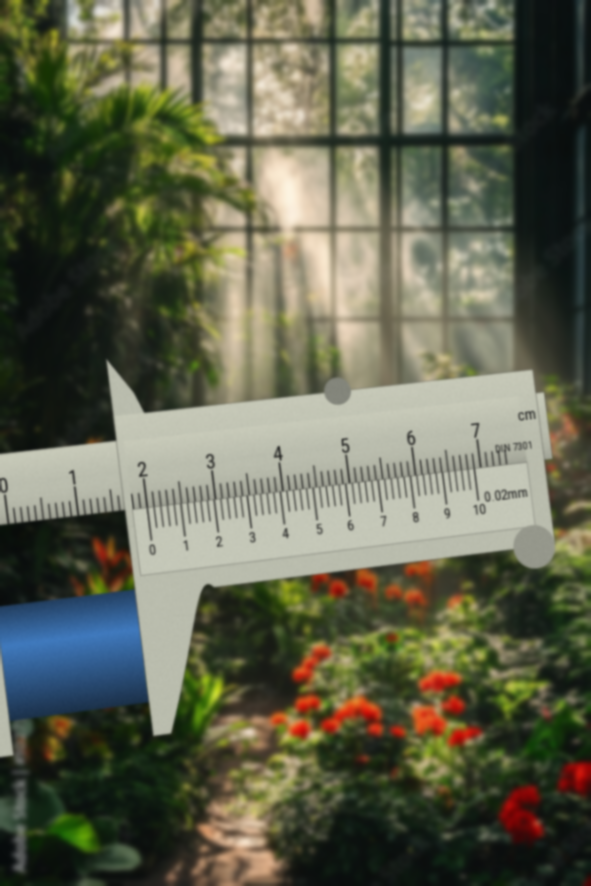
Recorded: 20.0 mm
